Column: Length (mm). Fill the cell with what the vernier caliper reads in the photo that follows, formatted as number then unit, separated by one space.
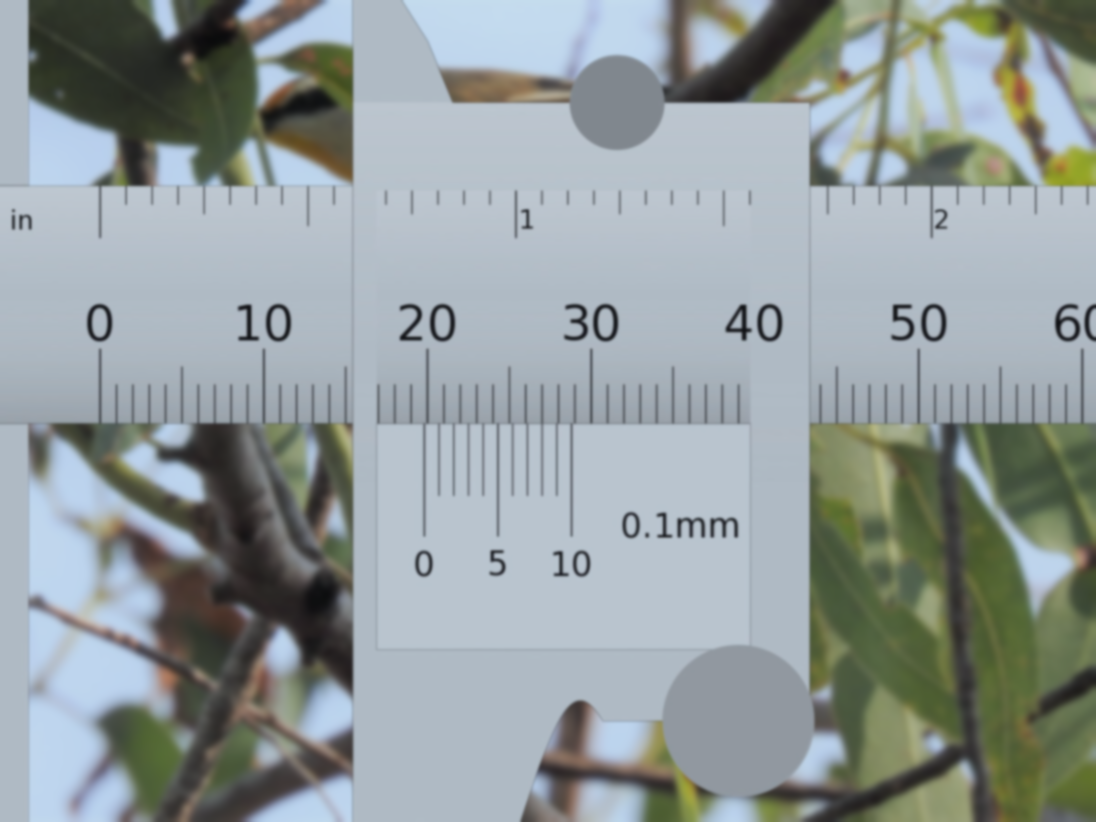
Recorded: 19.8 mm
